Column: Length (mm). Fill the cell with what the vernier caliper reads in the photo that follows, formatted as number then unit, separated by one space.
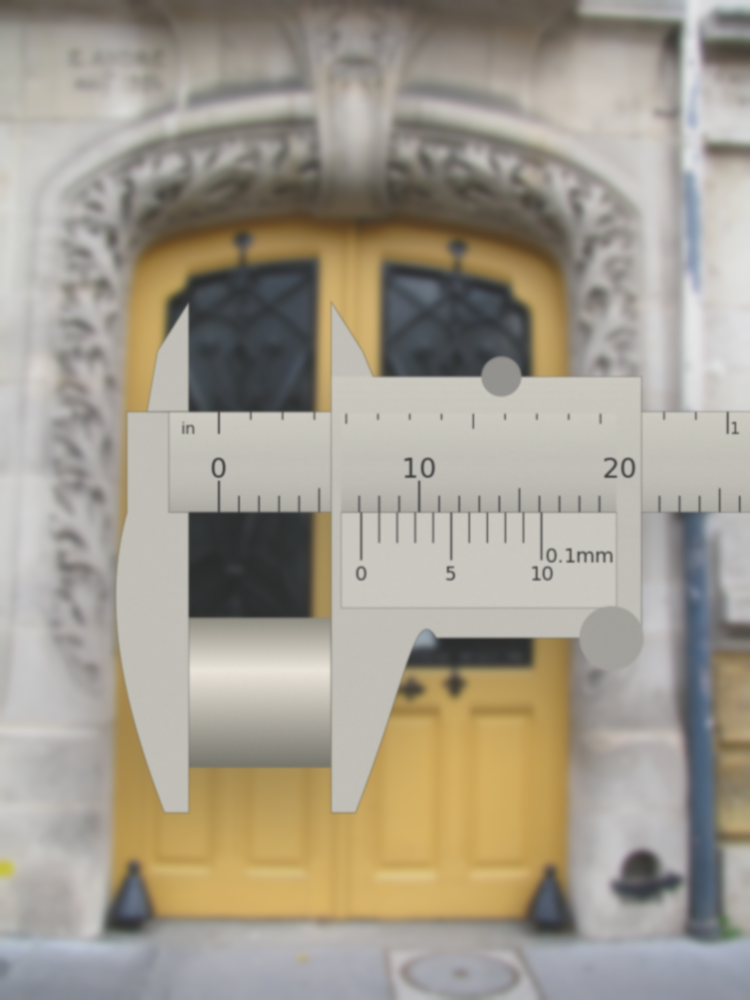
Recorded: 7.1 mm
